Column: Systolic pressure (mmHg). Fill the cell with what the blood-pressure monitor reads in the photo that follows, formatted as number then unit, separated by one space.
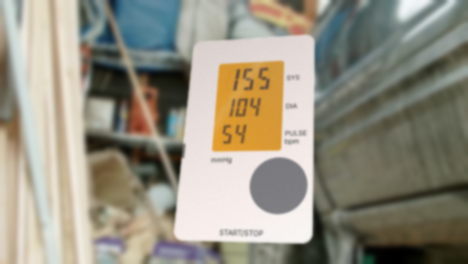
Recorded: 155 mmHg
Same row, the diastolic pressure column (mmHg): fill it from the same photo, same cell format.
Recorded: 104 mmHg
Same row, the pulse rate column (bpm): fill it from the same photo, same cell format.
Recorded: 54 bpm
